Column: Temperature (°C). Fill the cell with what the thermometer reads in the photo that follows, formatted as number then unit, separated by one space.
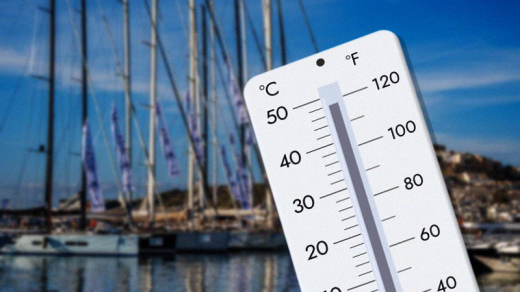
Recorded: 48 °C
